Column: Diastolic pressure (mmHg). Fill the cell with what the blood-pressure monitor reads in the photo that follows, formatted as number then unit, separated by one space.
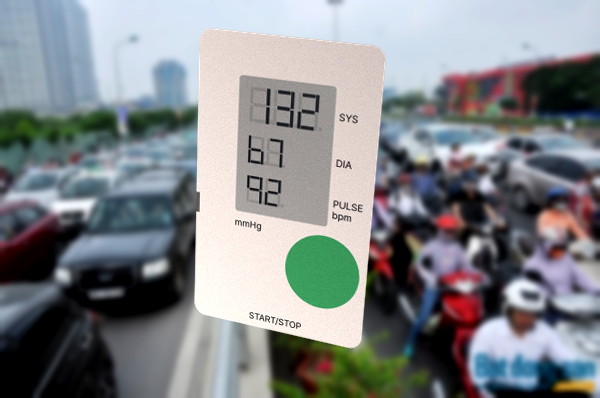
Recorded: 67 mmHg
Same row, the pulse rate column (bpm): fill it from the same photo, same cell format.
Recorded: 92 bpm
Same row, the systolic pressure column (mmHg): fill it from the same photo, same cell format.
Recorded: 132 mmHg
